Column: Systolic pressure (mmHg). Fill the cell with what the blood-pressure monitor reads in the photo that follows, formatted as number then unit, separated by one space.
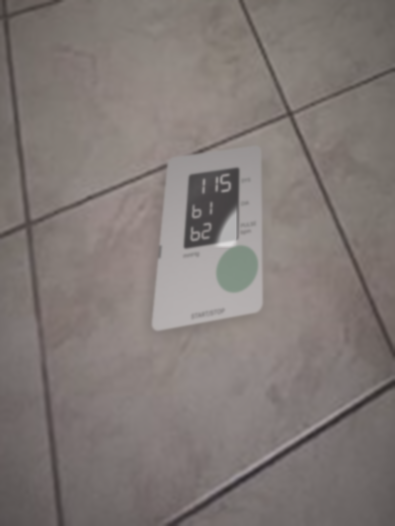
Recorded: 115 mmHg
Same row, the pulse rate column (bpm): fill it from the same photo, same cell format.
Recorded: 62 bpm
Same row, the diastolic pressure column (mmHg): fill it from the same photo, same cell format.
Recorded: 61 mmHg
